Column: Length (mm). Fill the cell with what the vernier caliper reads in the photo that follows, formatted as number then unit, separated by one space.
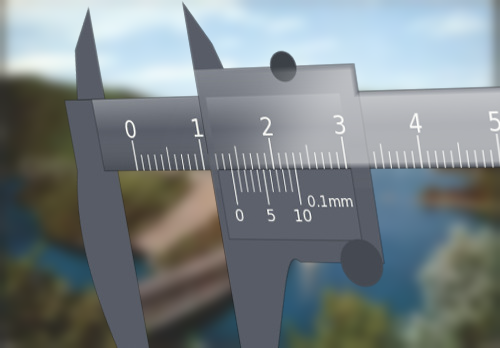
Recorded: 14.0 mm
